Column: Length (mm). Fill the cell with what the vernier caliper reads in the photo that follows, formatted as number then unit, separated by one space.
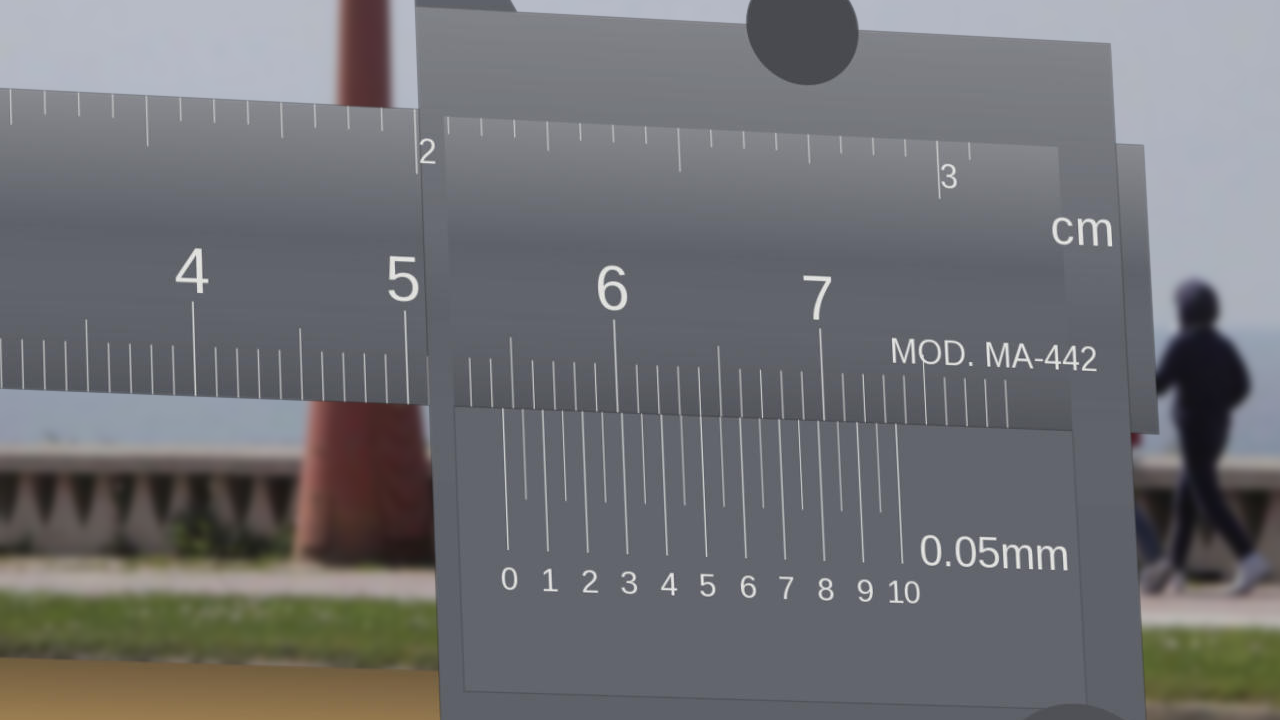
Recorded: 54.5 mm
